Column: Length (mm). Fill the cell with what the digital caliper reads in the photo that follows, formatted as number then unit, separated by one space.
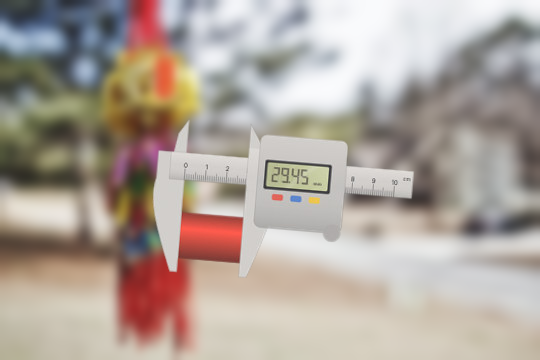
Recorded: 29.45 mm
